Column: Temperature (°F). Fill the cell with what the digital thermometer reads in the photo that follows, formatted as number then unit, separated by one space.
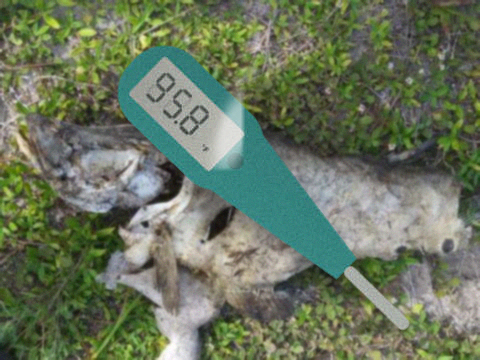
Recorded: 95.8 °F
